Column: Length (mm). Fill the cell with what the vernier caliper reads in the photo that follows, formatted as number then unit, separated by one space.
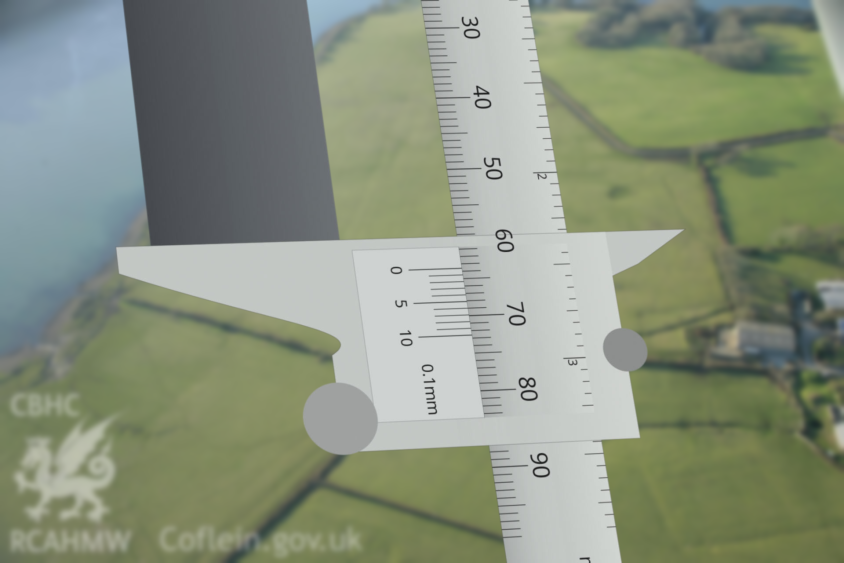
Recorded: 63.6 mm
